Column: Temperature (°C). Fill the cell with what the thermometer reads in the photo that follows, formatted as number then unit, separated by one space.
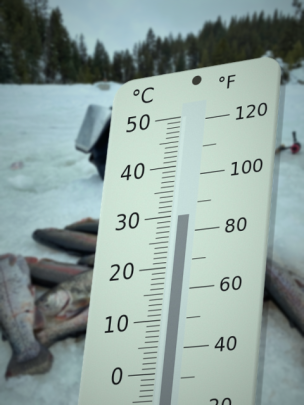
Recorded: 30 °C
